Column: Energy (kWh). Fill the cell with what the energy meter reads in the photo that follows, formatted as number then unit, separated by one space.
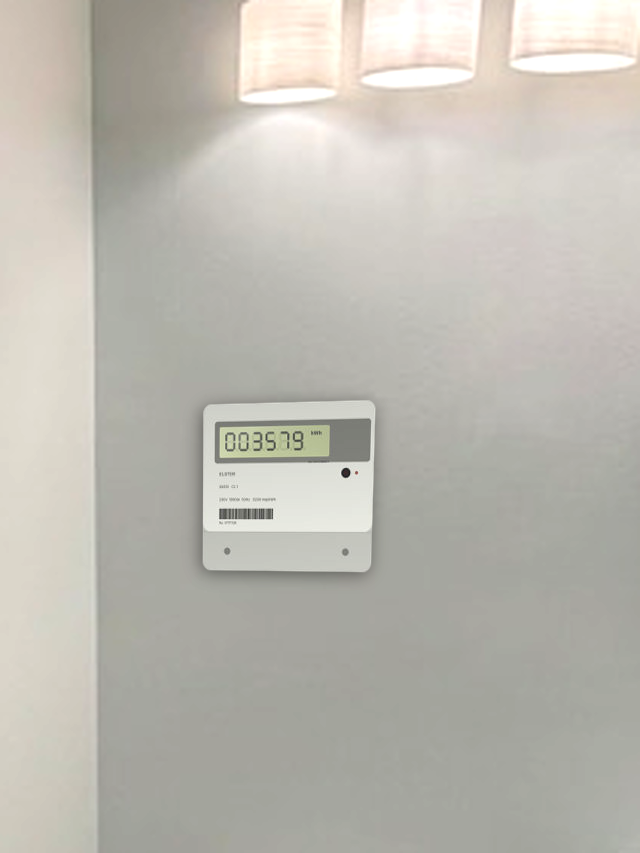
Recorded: 3579 kWh
